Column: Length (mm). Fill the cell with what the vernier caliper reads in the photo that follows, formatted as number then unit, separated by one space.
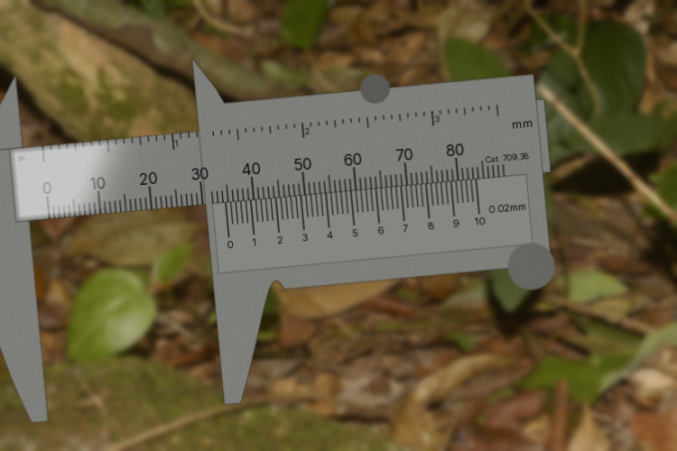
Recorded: 34.5 mm
